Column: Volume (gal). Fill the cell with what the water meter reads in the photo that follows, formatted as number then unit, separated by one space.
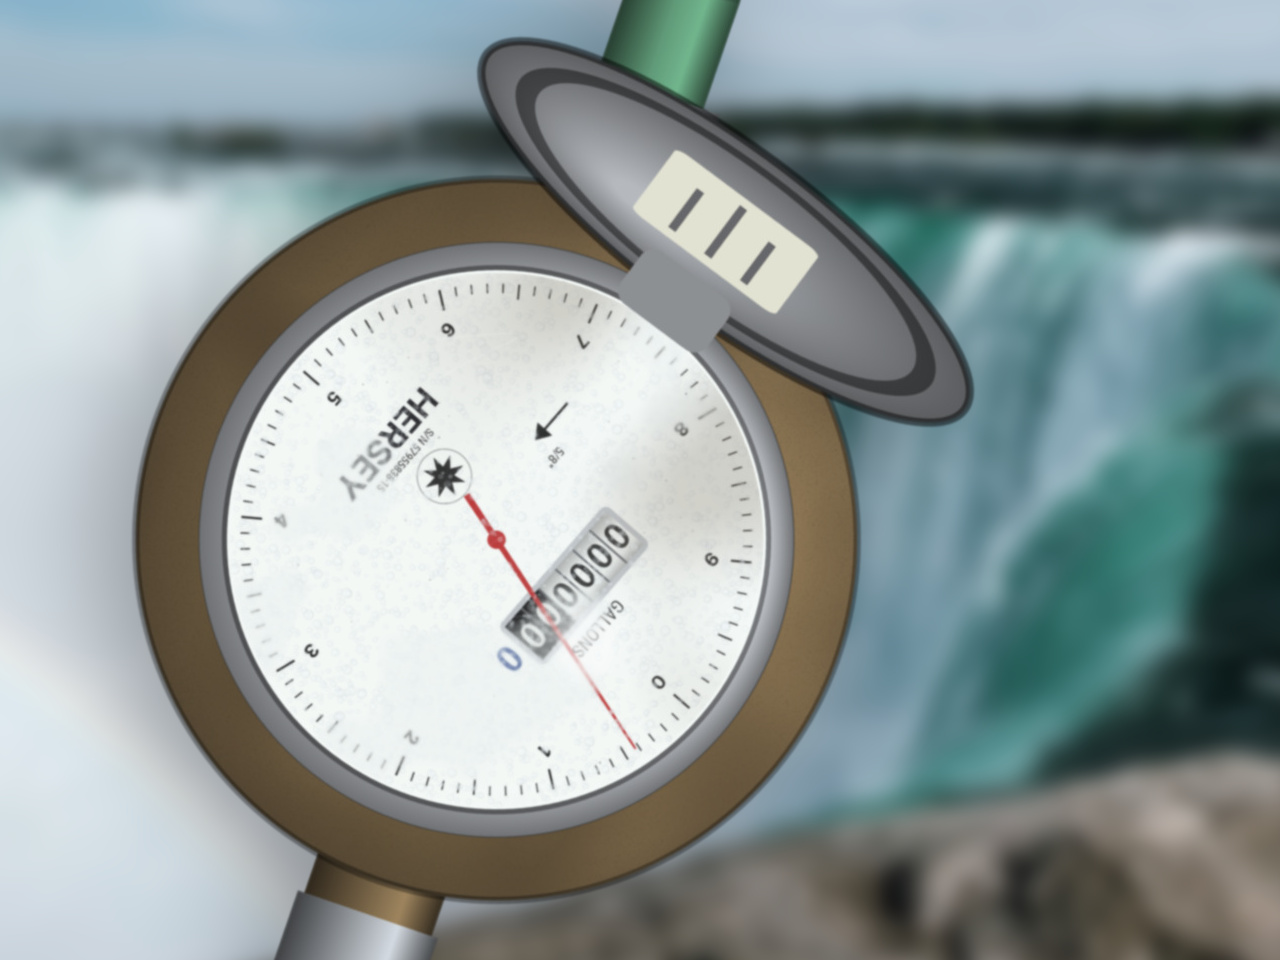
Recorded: 0.4 gal
